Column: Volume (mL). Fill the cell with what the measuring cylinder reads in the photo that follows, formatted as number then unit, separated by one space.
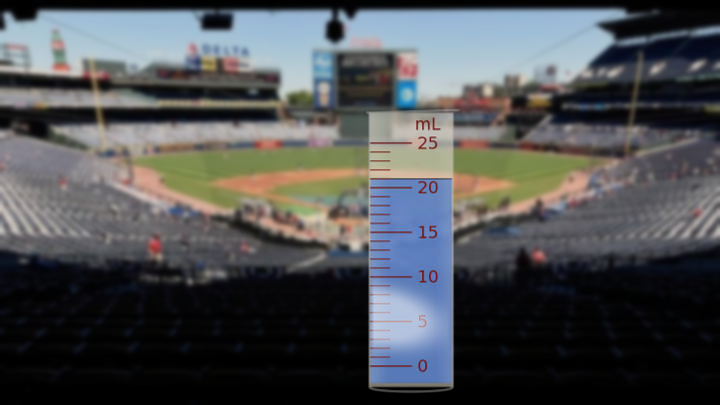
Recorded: 21 mL
